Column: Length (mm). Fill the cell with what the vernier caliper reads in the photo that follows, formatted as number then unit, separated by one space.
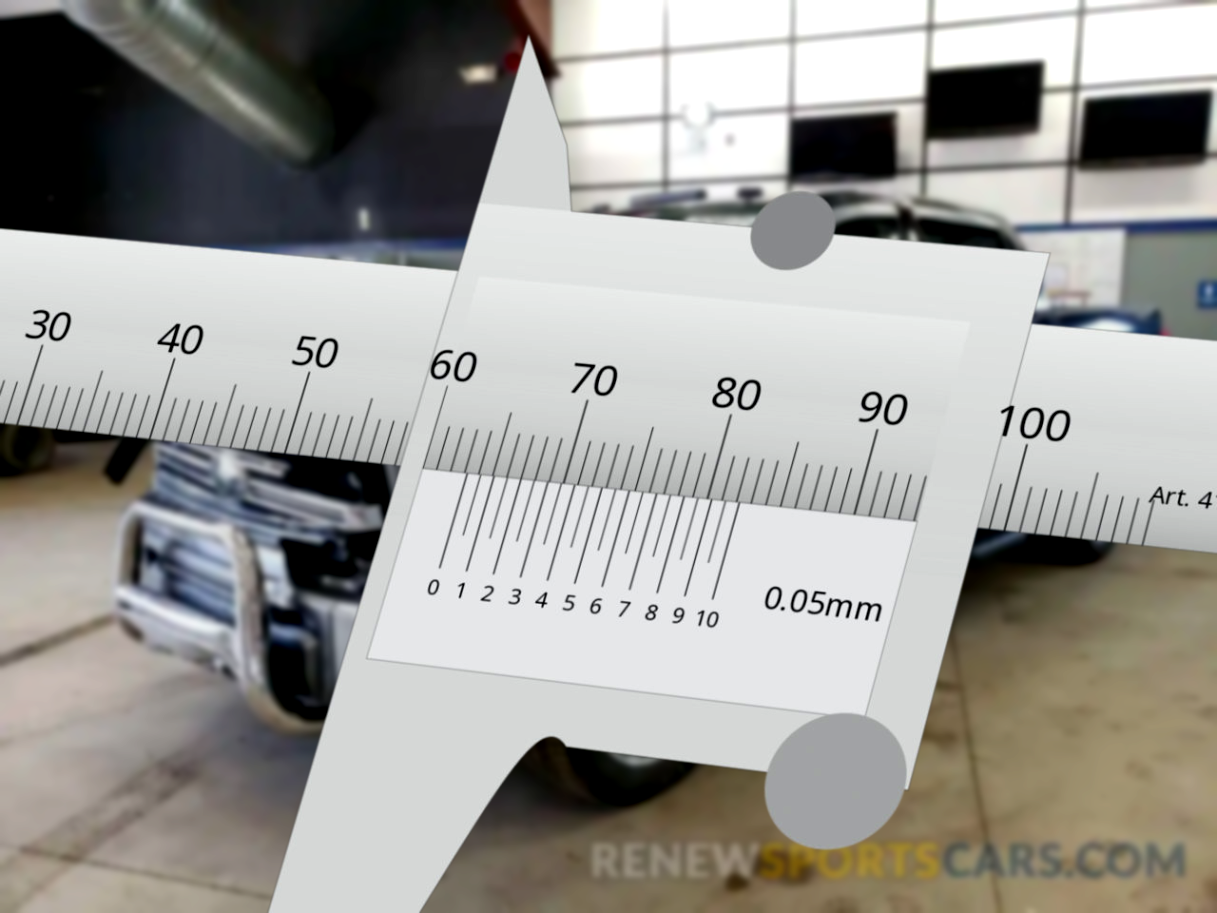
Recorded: 63.2 mm
